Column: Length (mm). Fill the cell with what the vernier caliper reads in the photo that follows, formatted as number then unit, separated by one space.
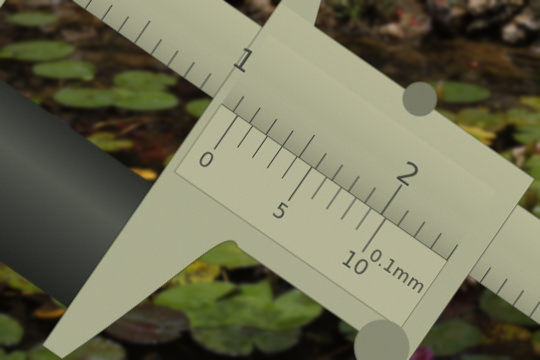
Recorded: 11.3 mm
